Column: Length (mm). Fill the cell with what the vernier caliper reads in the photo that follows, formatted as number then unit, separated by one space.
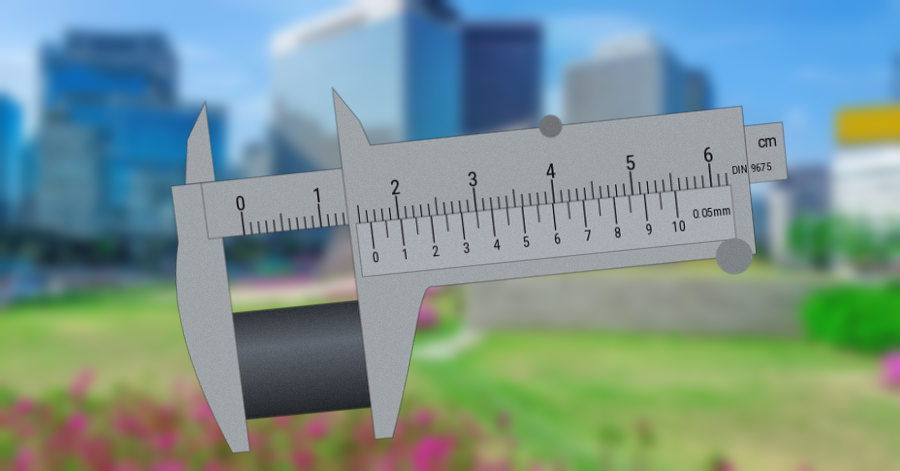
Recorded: 16.4 mm
